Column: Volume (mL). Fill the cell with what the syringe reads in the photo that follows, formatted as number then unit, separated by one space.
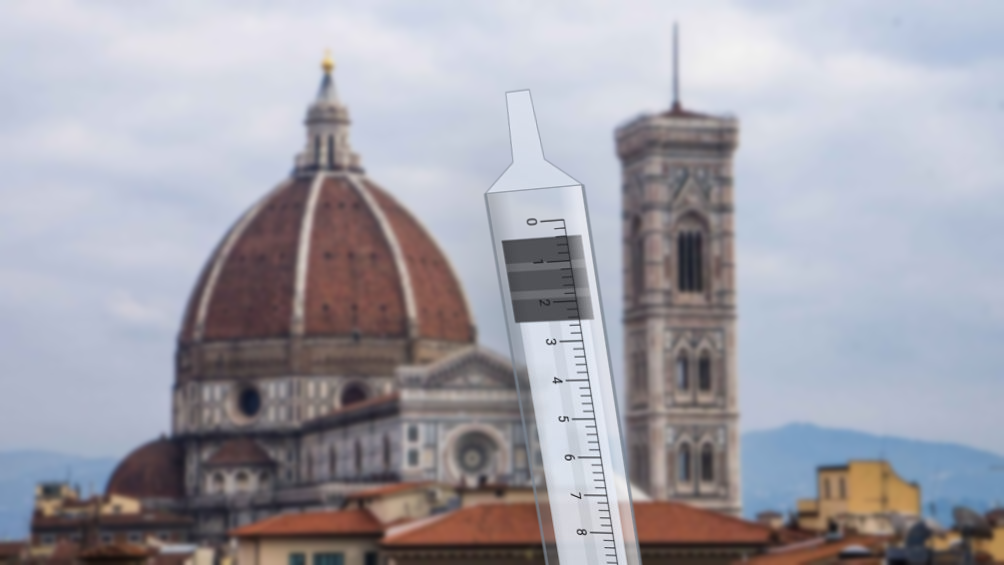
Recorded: 0.4 mL
